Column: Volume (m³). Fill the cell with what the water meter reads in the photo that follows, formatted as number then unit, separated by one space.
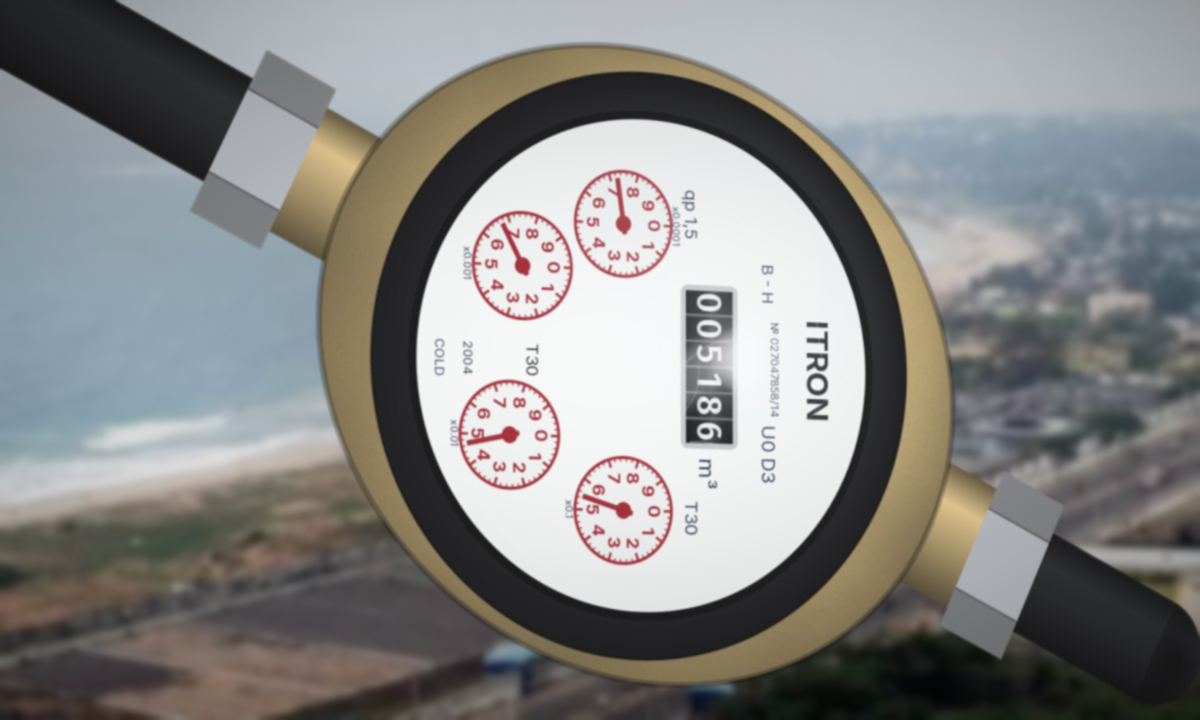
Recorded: 5186.5467 m³
